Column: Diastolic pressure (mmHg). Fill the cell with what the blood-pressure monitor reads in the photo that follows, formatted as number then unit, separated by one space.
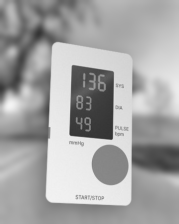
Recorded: 83 mmHg
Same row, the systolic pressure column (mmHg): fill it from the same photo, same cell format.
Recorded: 136 mmHg
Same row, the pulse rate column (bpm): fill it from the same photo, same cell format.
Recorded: 49 bpm
